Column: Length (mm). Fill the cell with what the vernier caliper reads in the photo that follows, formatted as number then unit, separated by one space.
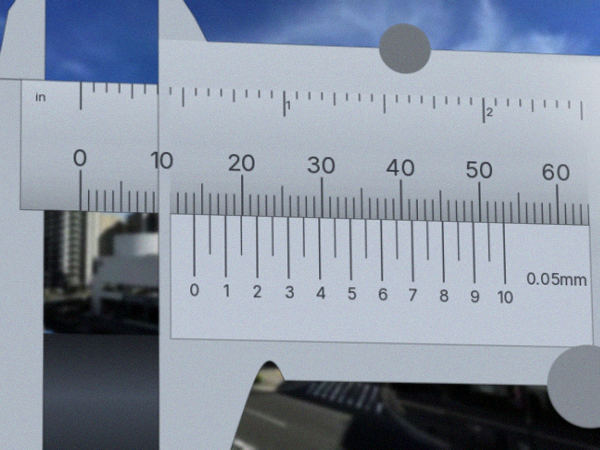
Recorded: 14.0 mm
